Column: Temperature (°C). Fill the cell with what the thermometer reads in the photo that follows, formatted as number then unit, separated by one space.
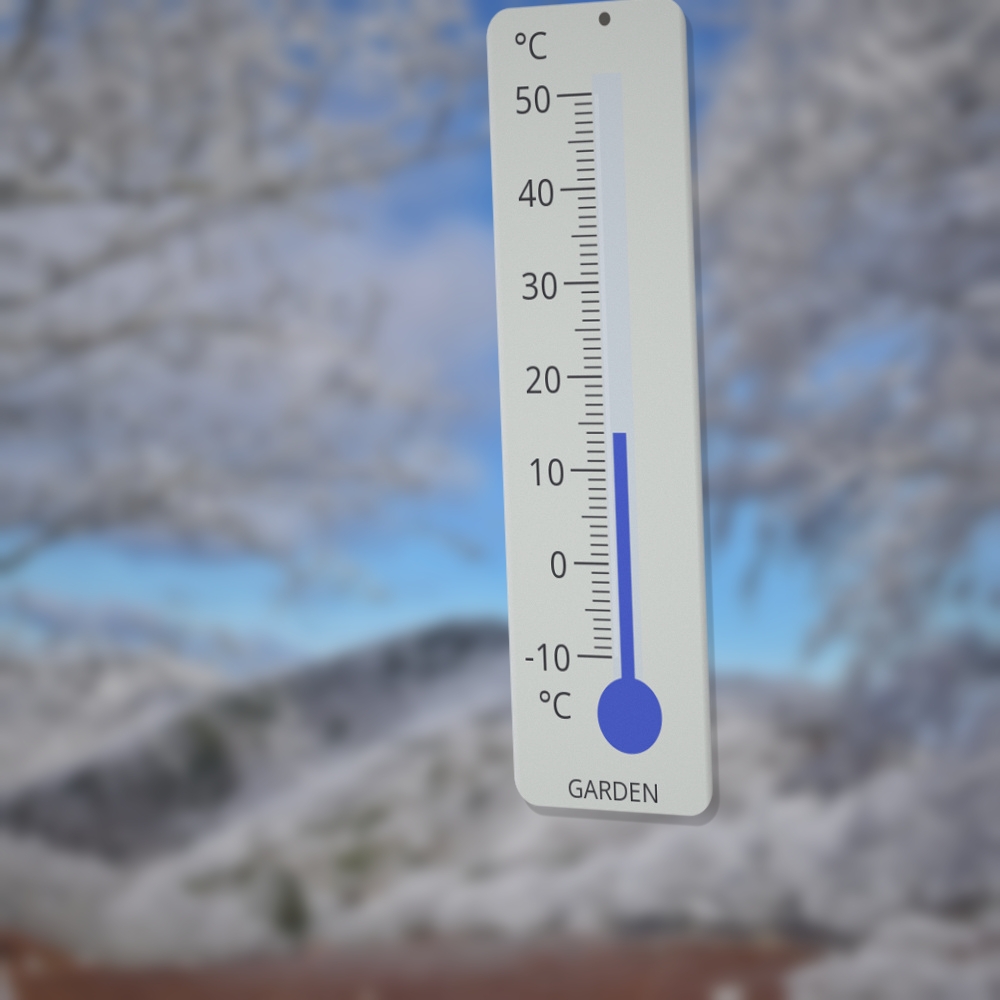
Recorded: 14 °C
